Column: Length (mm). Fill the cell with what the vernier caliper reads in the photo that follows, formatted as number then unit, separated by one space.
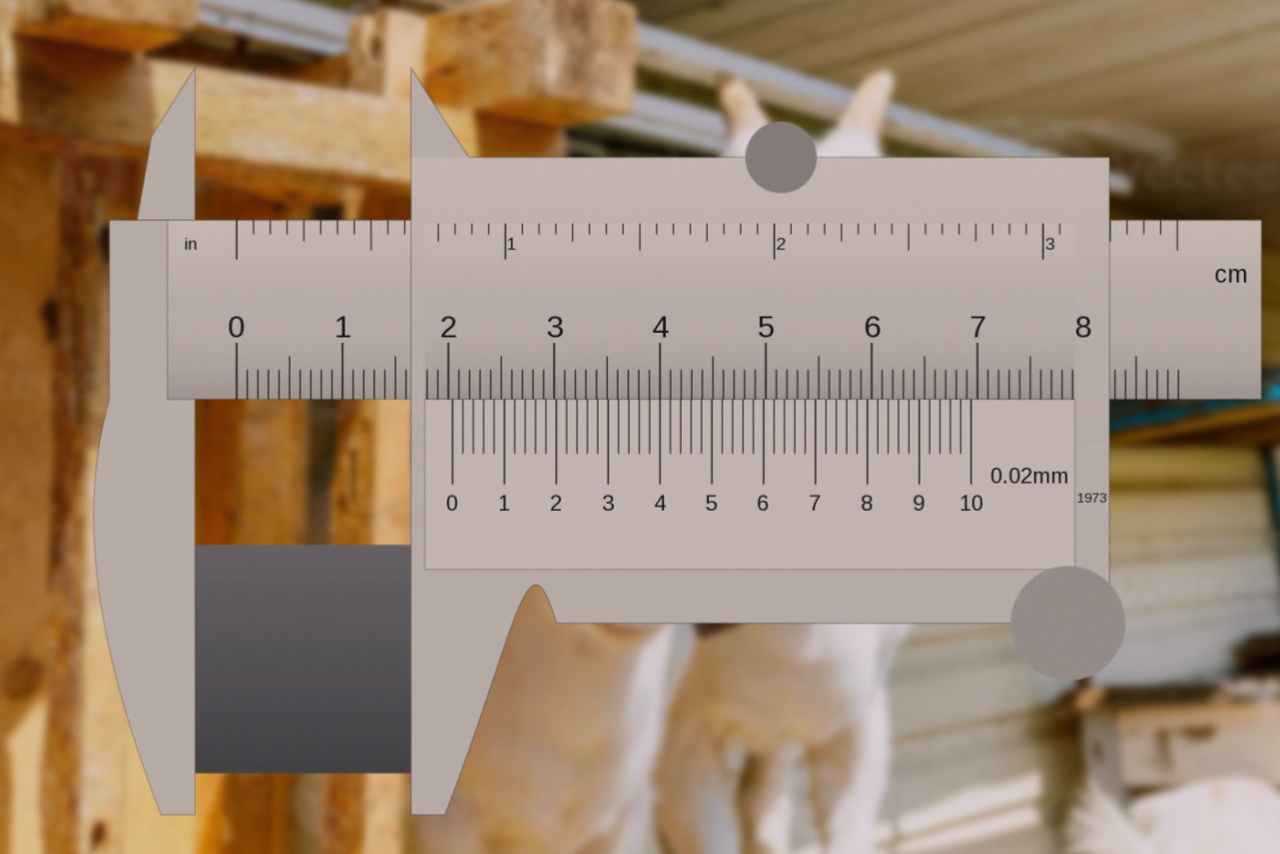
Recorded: 20.4 mm
